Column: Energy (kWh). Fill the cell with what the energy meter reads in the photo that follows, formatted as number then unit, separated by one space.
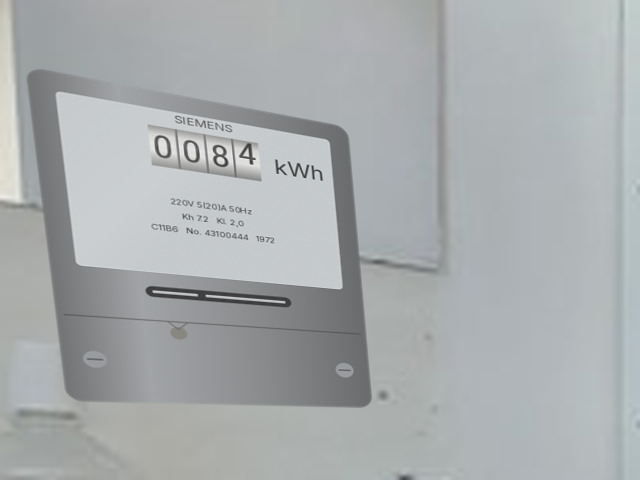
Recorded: 84 kWh
